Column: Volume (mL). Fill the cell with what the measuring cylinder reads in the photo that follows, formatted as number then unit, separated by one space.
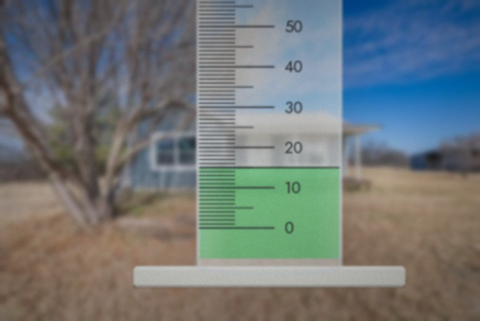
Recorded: 15 mL
